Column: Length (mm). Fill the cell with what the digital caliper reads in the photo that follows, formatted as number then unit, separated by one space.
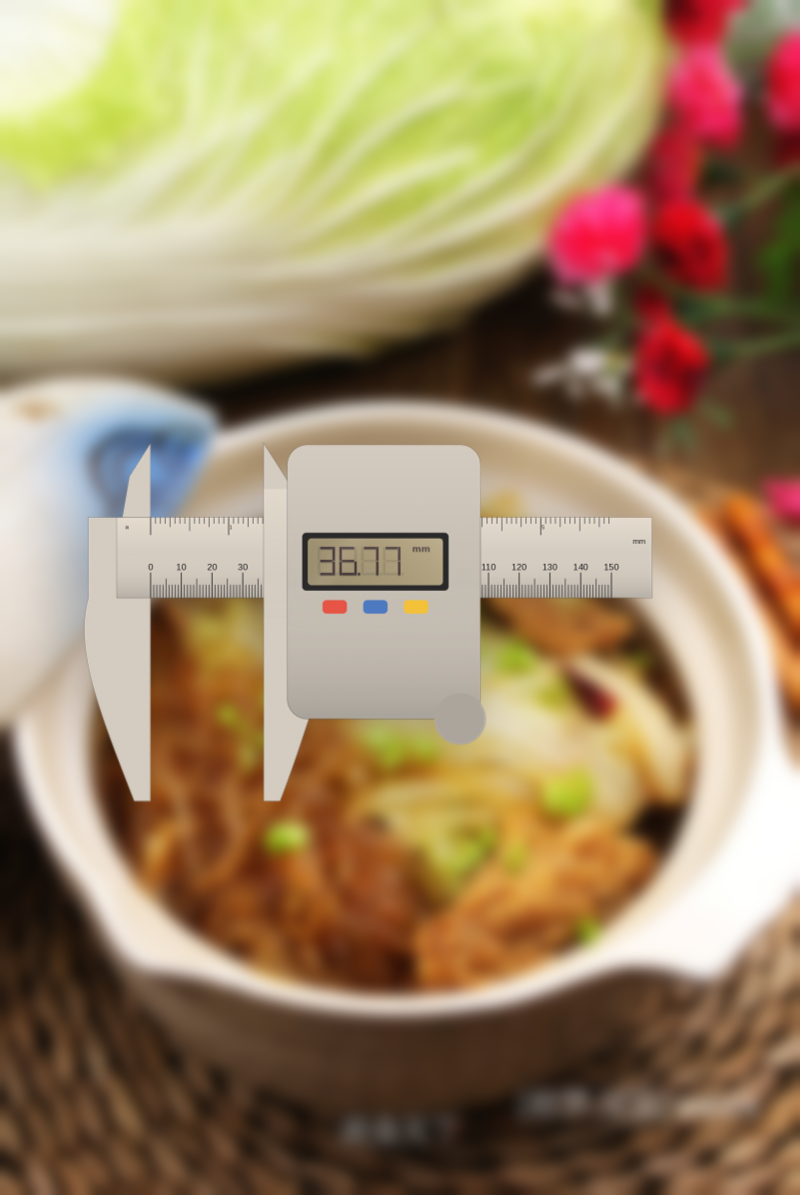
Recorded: 36.77 mm
